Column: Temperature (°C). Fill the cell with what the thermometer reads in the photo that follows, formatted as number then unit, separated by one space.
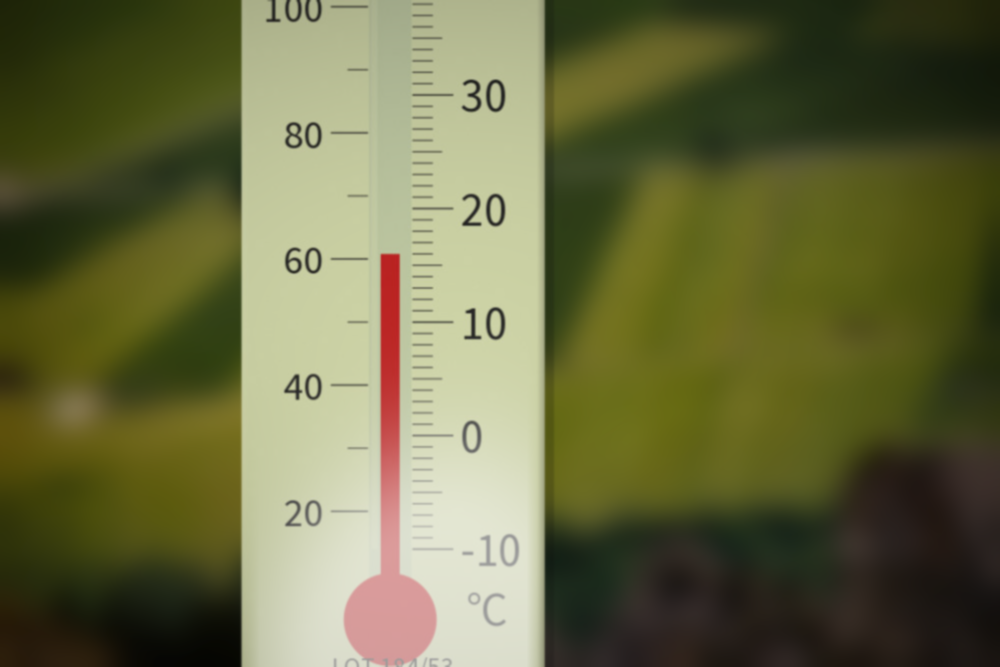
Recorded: 16 °C
